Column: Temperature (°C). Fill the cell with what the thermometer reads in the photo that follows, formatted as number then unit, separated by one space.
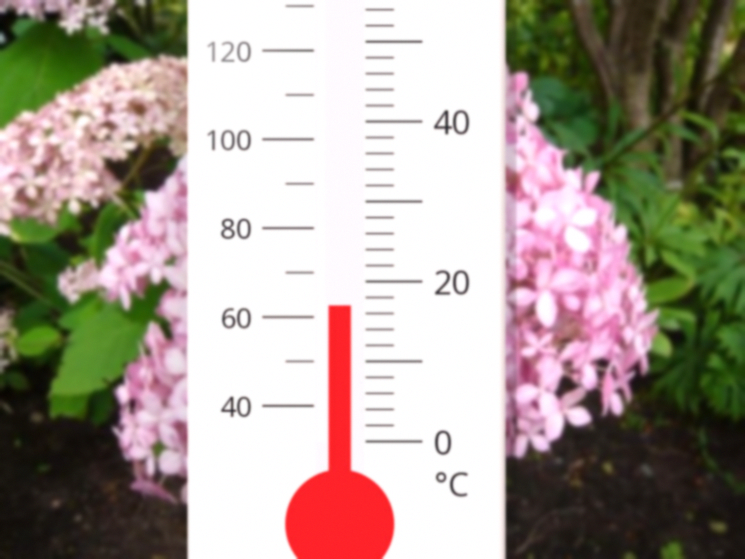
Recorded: 17 °C
